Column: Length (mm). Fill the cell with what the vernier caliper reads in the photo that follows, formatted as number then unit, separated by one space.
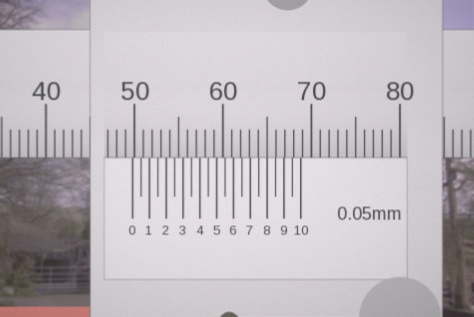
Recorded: 49.8 mm
